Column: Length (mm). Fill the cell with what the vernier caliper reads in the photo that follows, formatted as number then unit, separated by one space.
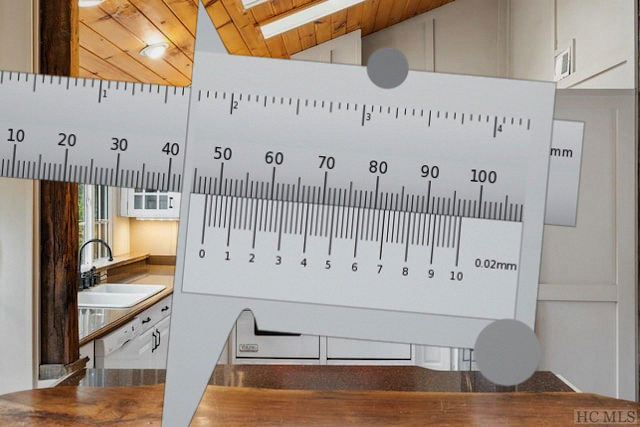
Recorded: 47.5 mm
